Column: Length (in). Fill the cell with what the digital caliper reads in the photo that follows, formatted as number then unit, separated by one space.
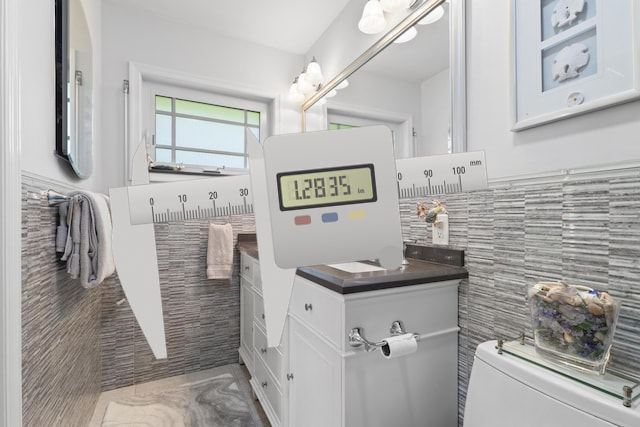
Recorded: 1.2835 in
